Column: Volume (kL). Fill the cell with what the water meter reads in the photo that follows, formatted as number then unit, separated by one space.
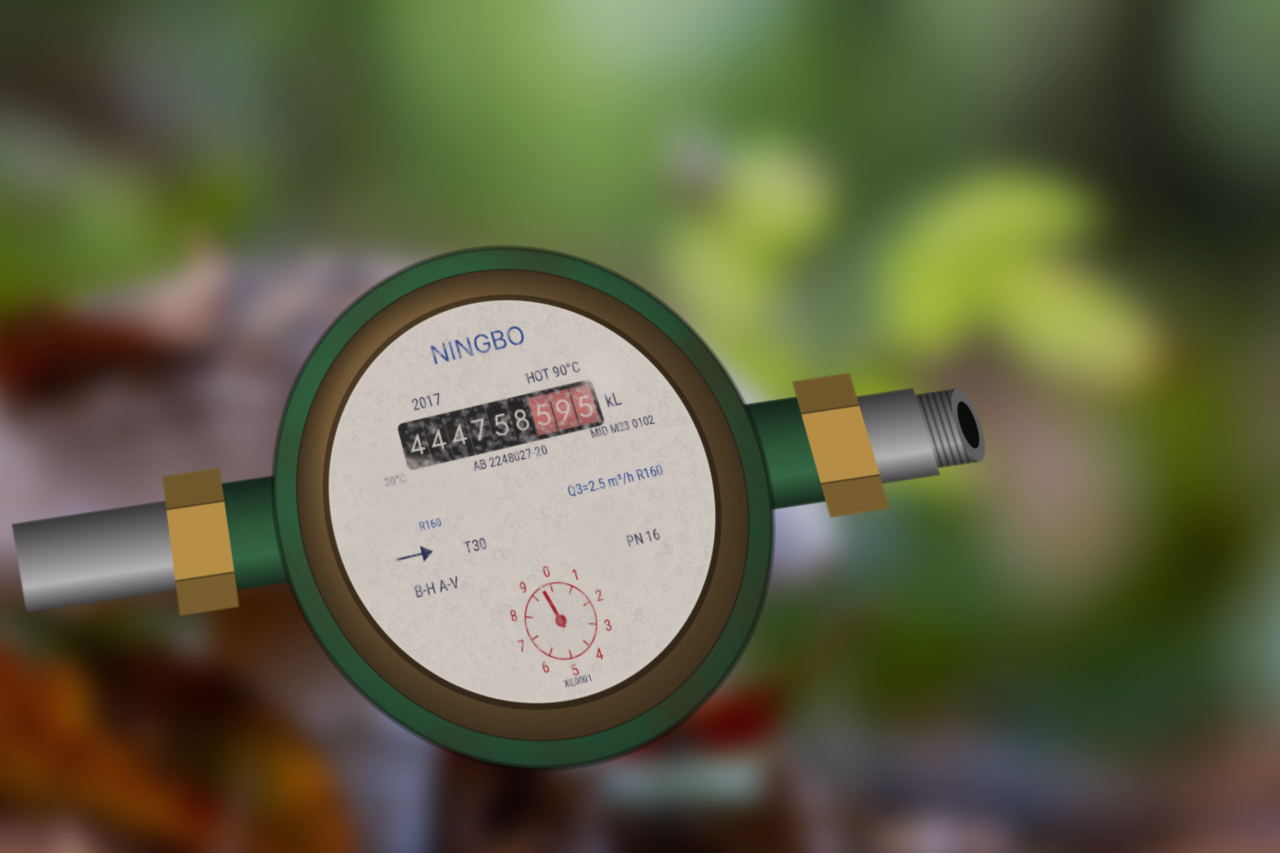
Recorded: 444758.5949 kL
